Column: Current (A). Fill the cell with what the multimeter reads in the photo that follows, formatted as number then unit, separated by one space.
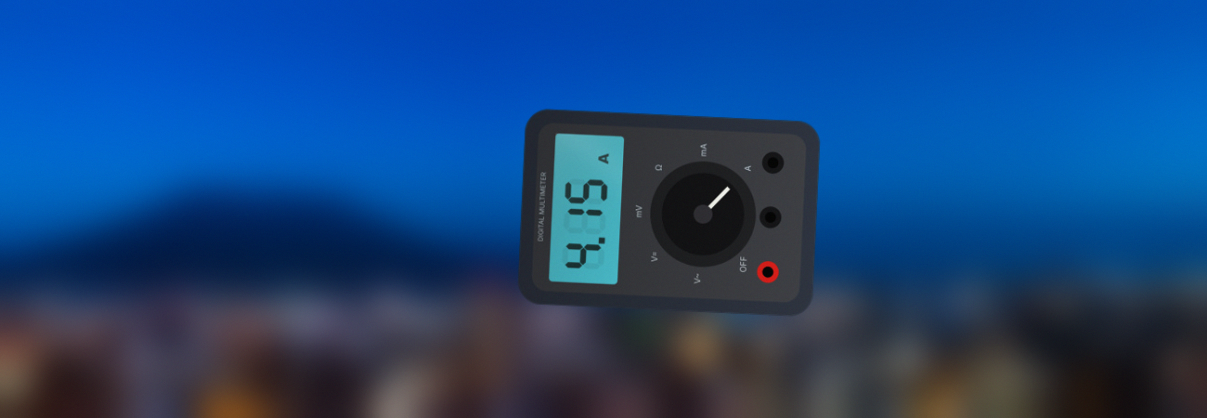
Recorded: 4.15 A
